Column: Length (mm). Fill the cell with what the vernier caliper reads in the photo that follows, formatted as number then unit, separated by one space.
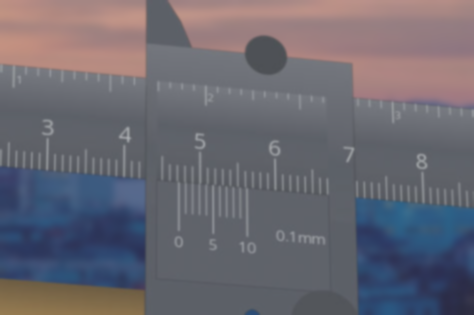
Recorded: 47.2 mm
